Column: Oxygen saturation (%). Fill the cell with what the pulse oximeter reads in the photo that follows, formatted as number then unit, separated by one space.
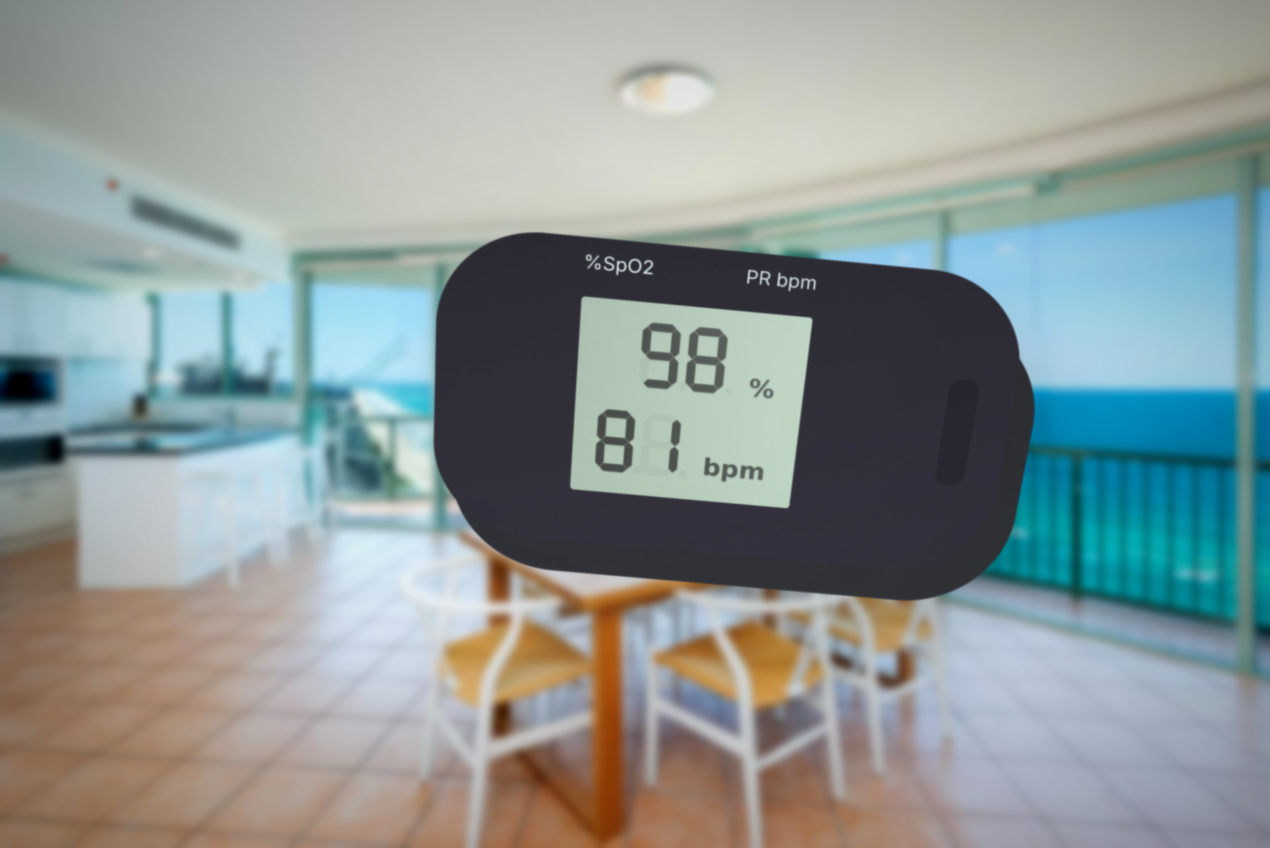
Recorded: 98 %
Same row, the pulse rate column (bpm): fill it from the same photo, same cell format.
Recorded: 81 bpm
